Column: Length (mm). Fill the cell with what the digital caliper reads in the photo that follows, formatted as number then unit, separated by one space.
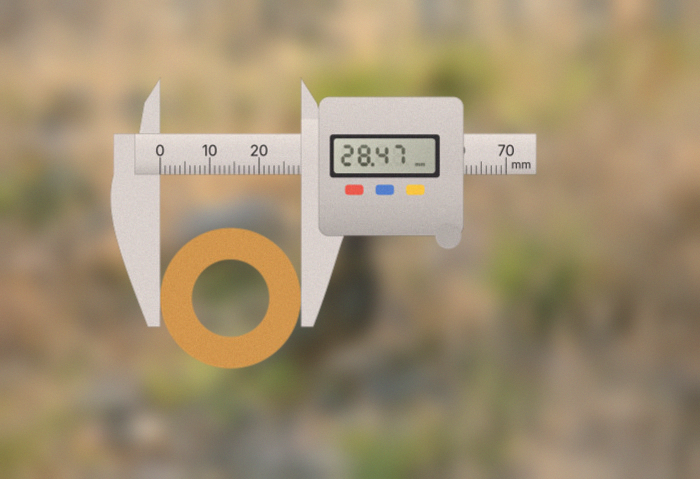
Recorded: 28.47 mm
